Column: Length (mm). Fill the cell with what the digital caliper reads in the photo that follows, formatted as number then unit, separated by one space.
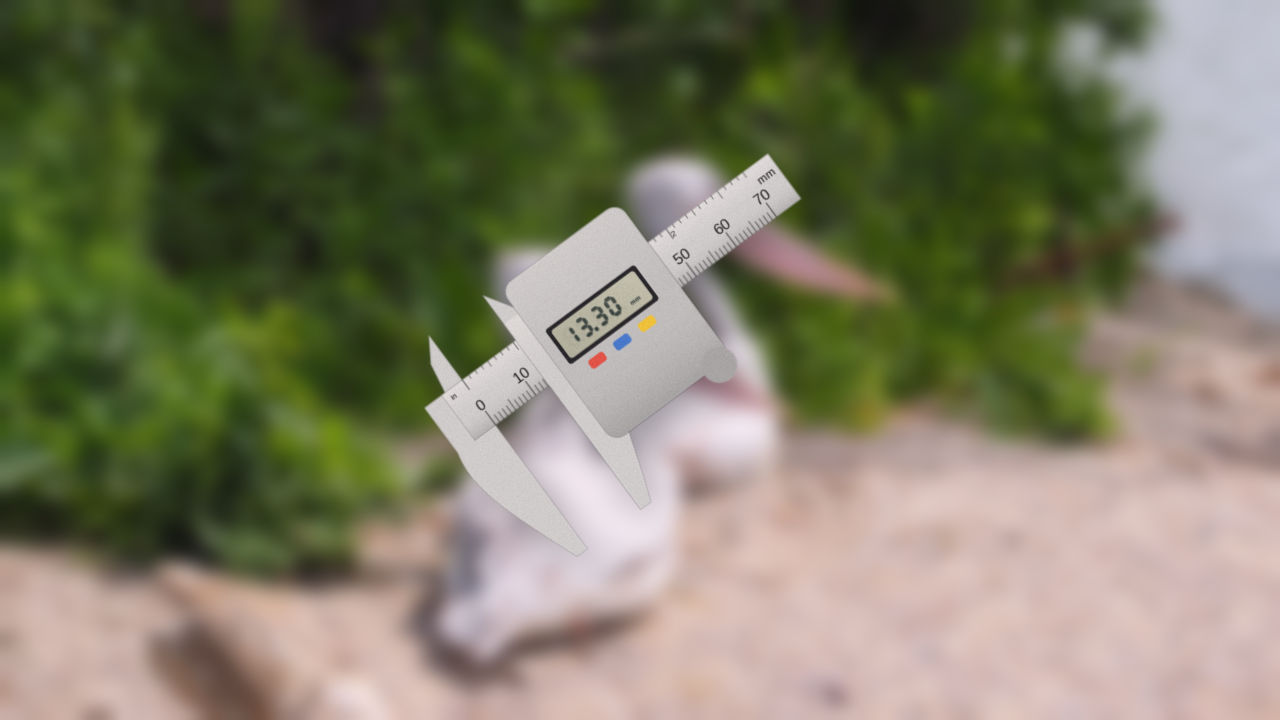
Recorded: 13.30 mm
